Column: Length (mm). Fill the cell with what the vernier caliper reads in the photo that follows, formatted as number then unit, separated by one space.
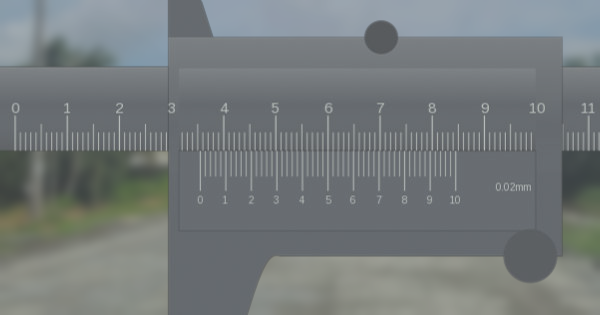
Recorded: 35.5 mm
